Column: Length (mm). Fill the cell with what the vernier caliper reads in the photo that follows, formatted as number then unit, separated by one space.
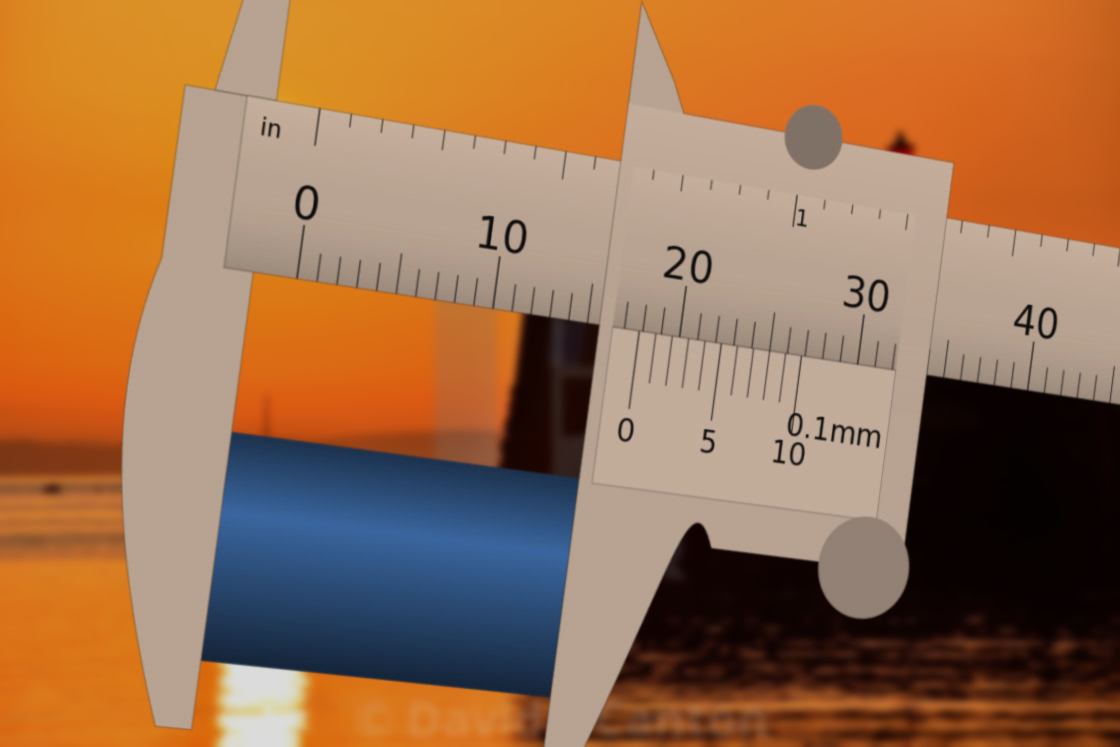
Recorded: 17.8 mm
